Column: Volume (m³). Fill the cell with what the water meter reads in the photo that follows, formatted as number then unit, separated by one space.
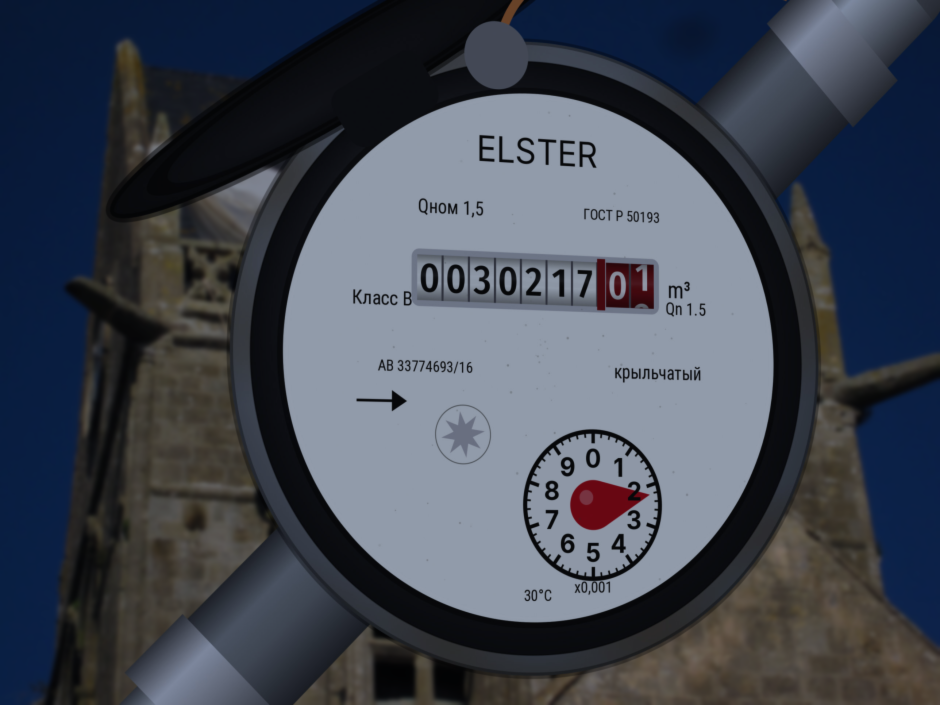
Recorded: 30217.012 m³
